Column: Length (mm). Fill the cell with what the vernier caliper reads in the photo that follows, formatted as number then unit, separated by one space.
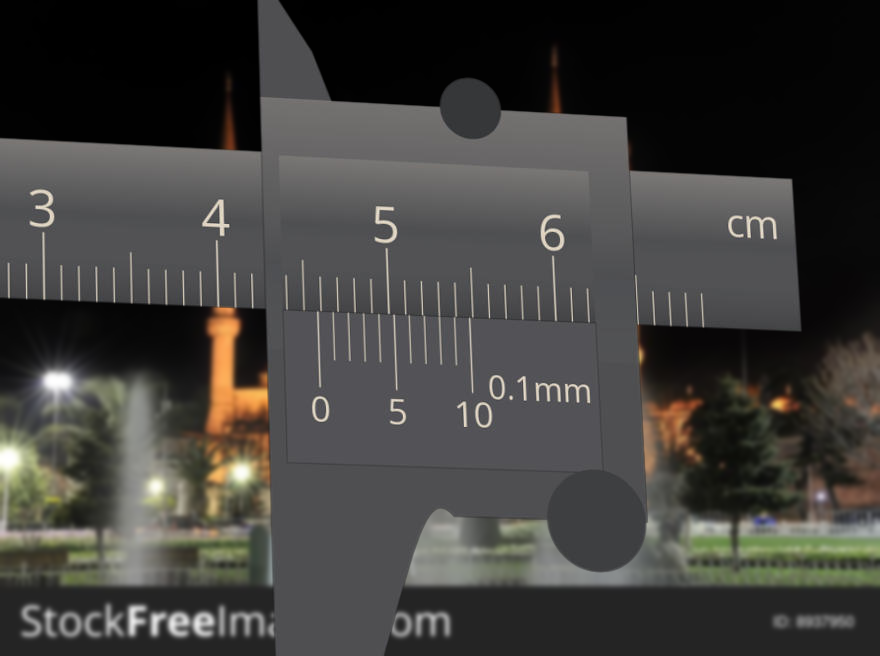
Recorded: 45.8 mm
